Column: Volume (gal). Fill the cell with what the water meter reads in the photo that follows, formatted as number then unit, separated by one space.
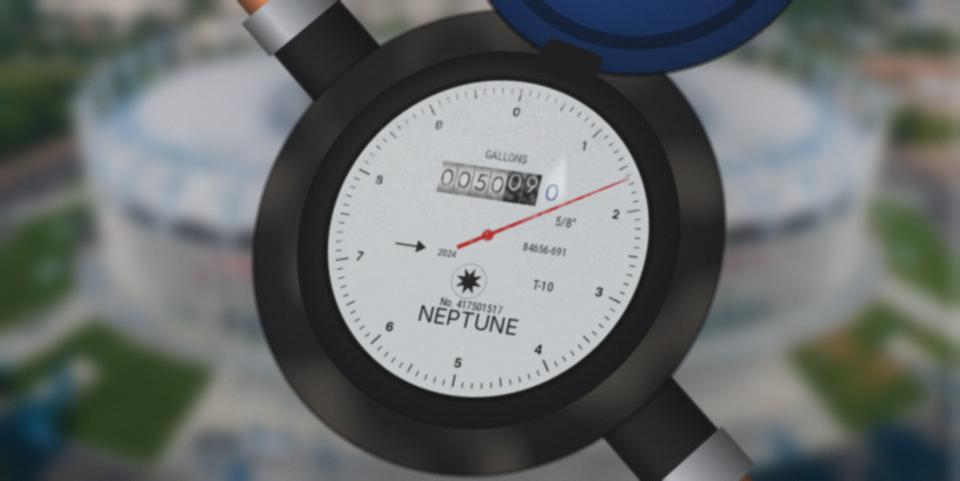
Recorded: 50091.6 gal
